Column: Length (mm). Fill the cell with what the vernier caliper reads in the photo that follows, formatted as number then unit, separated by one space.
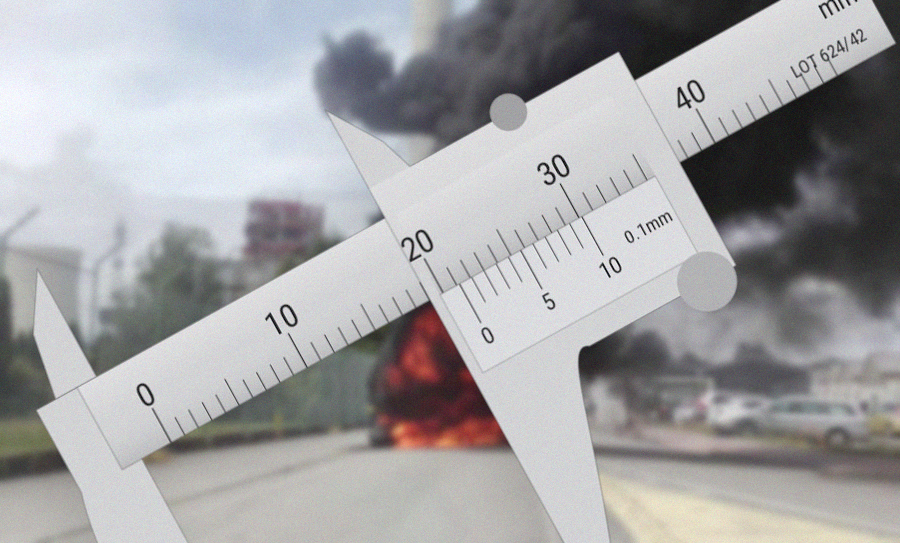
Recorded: 21.2 mm
